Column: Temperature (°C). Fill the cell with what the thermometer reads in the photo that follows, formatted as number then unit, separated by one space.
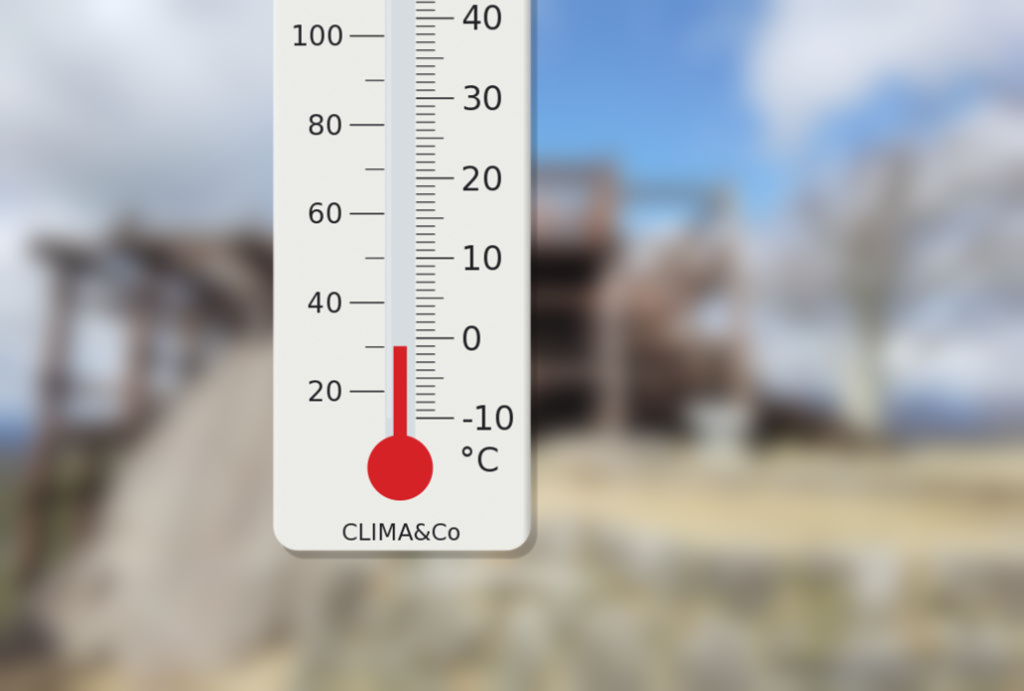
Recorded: -1 °C
